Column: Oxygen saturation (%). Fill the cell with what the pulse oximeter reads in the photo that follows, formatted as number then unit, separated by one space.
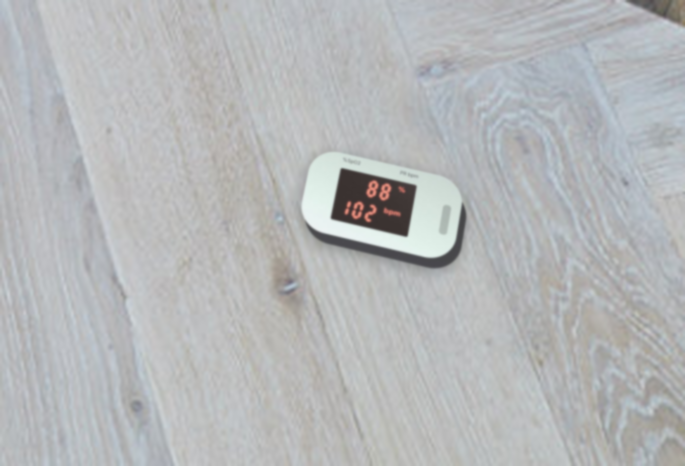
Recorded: 88 %
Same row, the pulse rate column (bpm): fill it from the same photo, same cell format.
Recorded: 102 bpm
